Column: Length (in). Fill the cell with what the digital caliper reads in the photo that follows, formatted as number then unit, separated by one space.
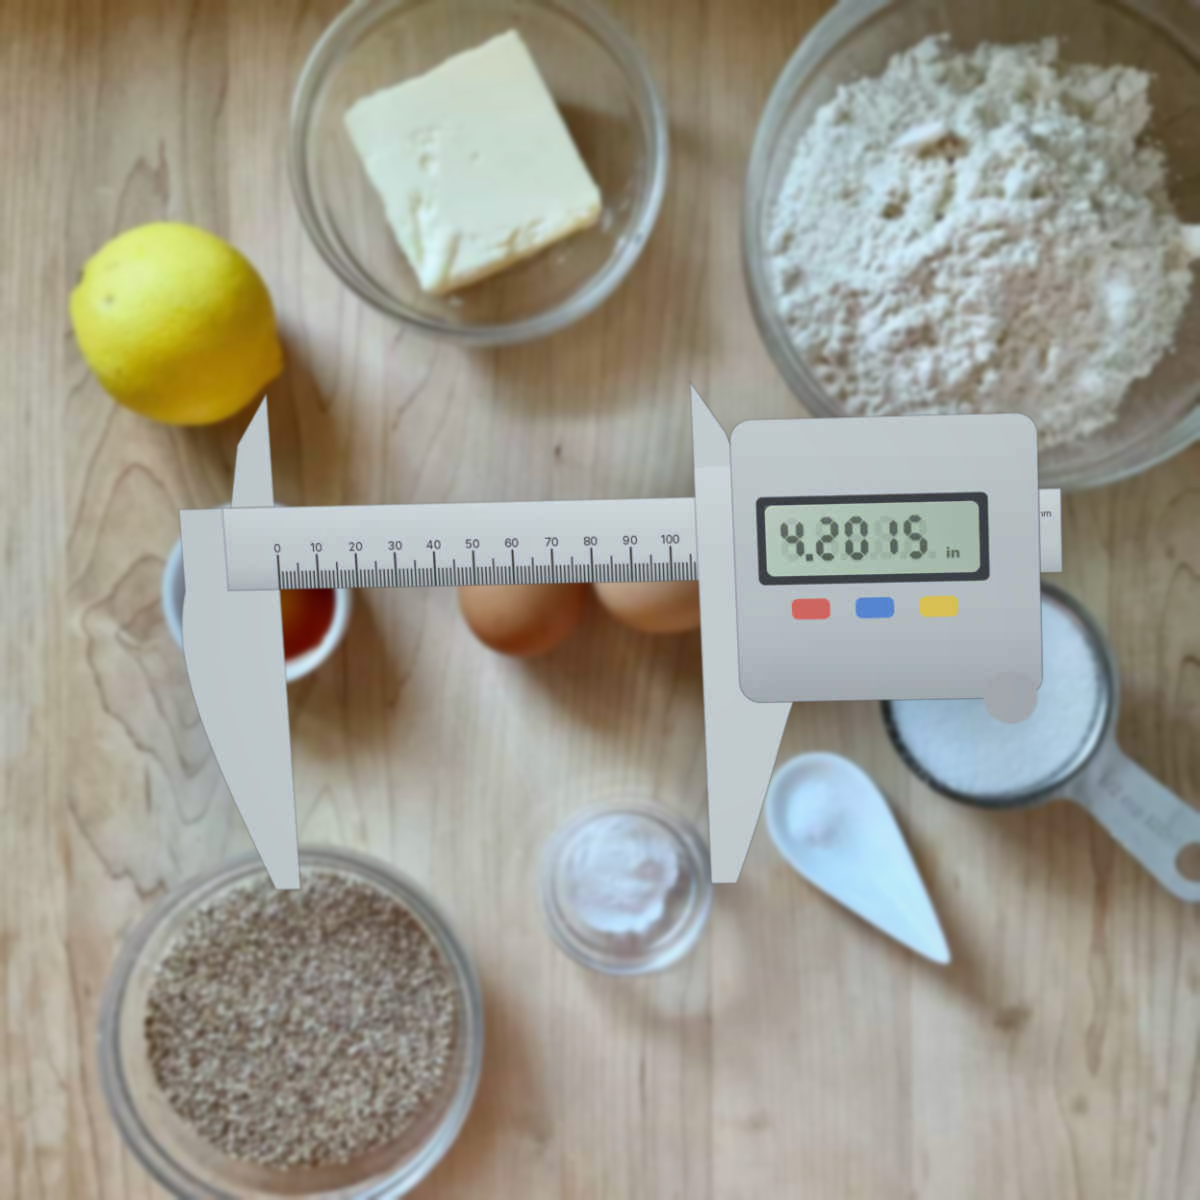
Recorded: 4.2015 in
